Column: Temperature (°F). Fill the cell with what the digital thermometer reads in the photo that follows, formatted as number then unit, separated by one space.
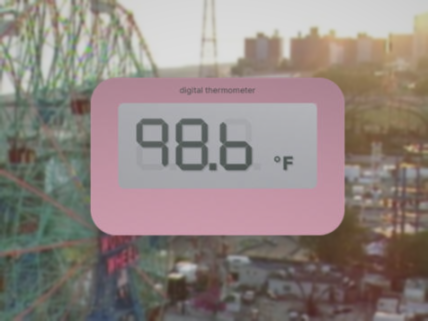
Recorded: 98.6 °F
